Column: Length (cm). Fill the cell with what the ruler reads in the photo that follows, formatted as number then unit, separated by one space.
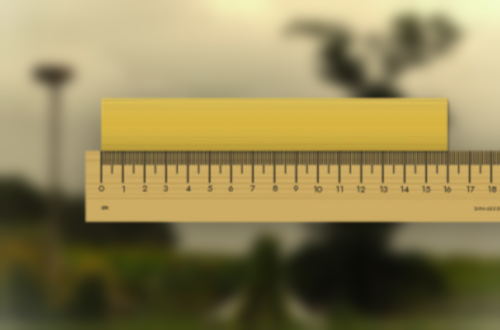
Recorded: 16 cm
